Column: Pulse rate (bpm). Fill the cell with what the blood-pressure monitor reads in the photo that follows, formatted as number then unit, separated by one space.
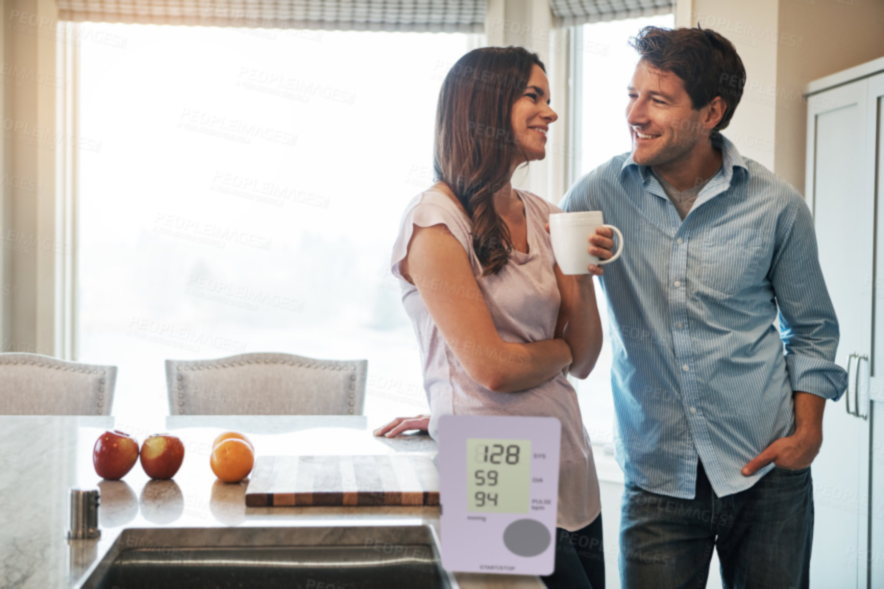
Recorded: 94 bpm
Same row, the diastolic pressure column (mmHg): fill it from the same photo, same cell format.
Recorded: 59 mmHg
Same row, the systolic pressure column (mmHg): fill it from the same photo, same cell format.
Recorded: 128 mmHg
